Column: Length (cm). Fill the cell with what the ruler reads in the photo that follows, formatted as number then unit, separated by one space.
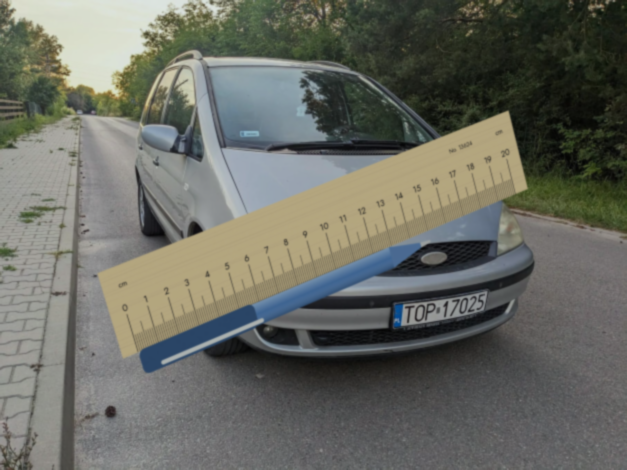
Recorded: 15 cm
